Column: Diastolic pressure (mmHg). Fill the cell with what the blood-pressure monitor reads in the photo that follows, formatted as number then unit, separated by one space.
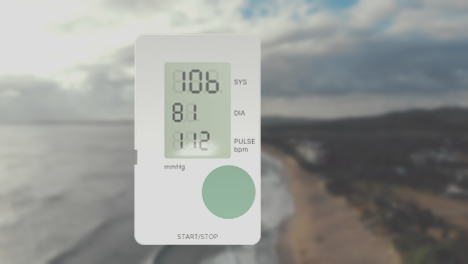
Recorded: 81 mmHg
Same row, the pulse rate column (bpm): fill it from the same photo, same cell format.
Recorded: 112 bpm
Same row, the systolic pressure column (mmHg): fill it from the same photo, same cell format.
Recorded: 106 mmHg
